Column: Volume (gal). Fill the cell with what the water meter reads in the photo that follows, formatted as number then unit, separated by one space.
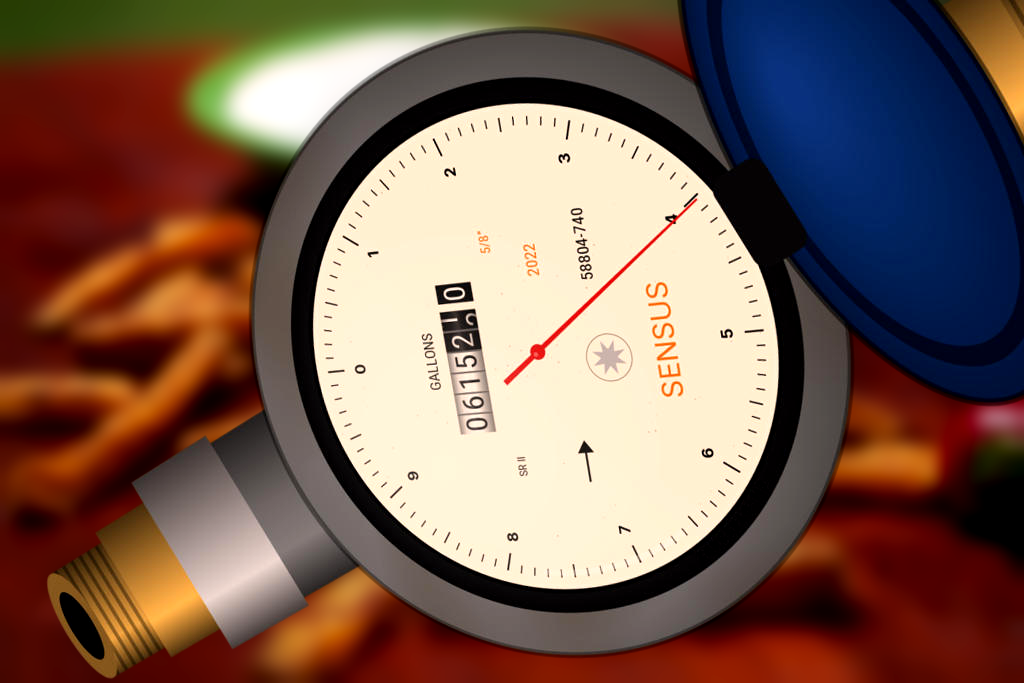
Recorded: 615214.0 gal
